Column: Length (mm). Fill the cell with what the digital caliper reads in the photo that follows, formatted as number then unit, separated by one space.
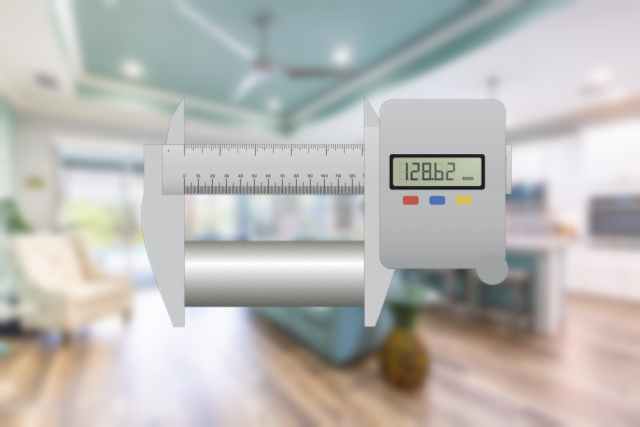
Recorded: 128.62 mm
